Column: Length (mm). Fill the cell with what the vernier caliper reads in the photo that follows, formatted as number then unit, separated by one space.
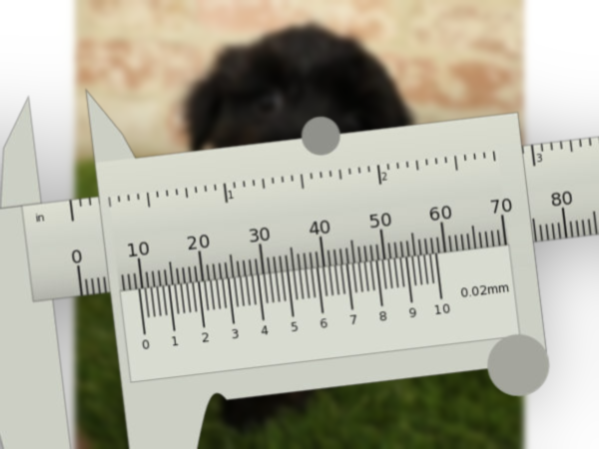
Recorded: 9.5 mm
